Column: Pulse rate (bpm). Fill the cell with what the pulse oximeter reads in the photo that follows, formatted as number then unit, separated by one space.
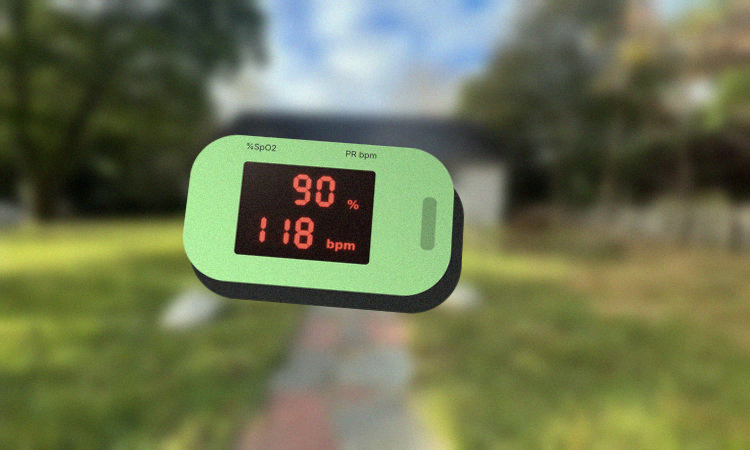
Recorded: 118 bpm
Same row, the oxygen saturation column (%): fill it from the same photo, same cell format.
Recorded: 90 %
